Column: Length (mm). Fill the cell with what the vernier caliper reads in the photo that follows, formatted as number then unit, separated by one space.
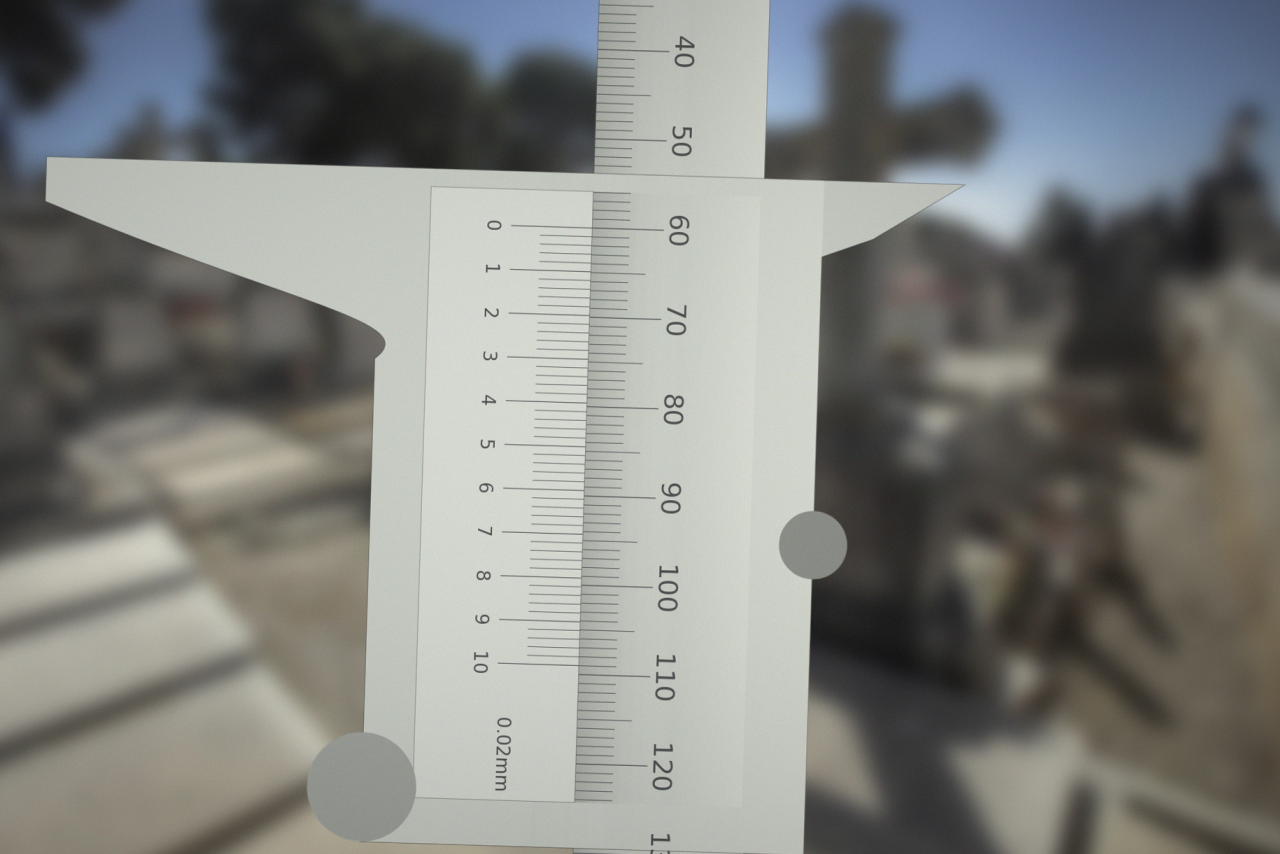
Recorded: 60.0 mm
